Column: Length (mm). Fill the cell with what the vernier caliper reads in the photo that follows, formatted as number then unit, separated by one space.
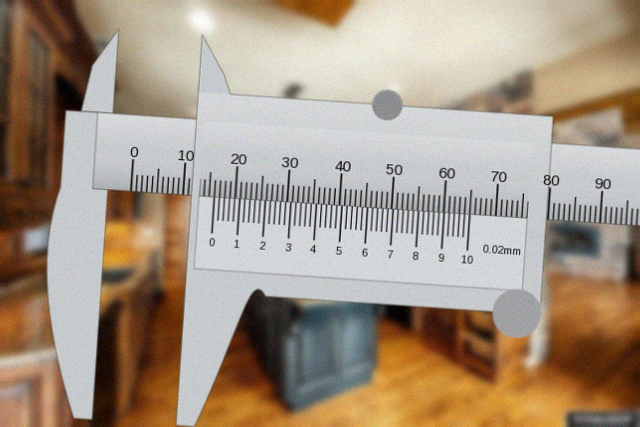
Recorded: 16.0 mm
